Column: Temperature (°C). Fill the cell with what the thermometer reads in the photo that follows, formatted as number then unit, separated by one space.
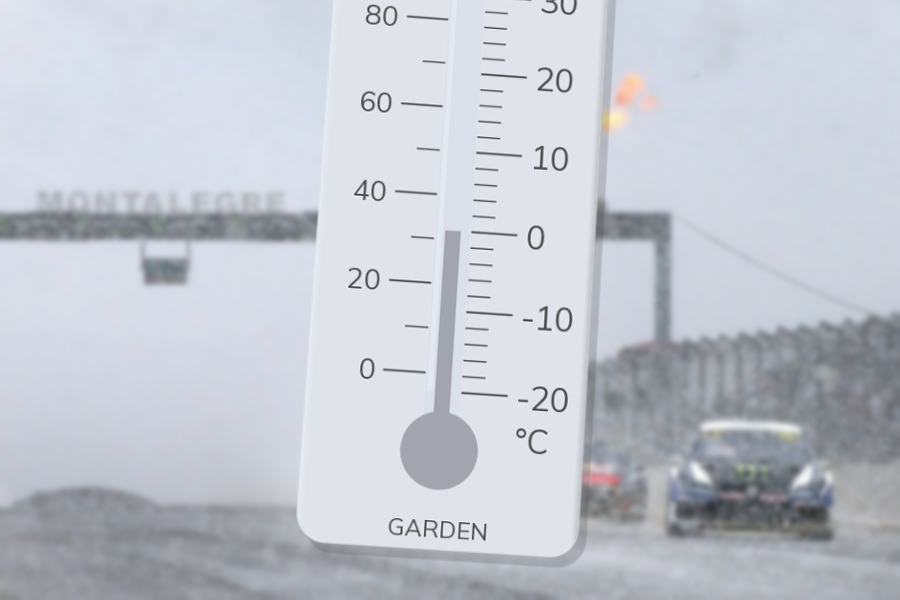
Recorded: 0 °C
